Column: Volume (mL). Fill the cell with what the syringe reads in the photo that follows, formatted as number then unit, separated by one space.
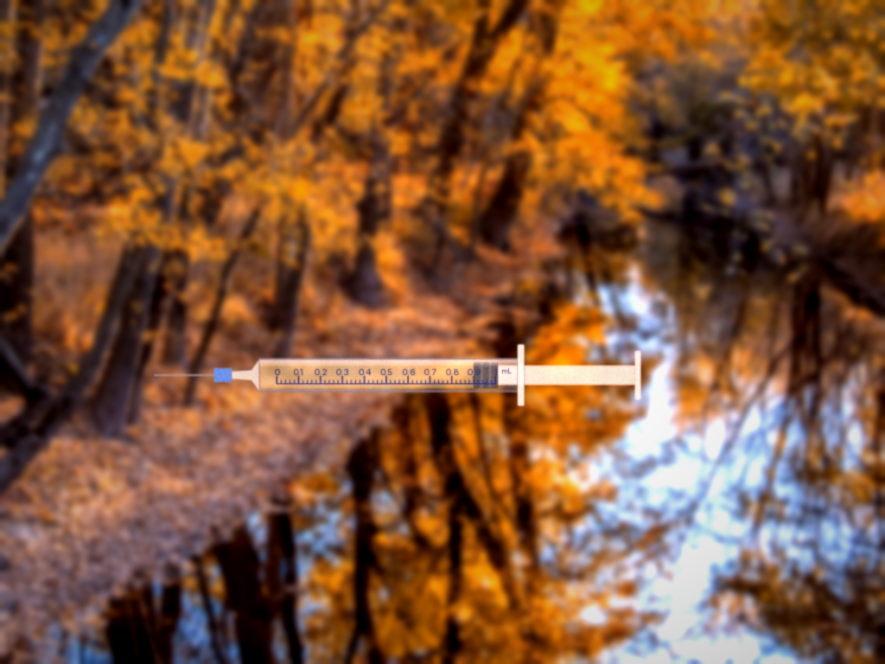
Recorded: 0.9 mL
